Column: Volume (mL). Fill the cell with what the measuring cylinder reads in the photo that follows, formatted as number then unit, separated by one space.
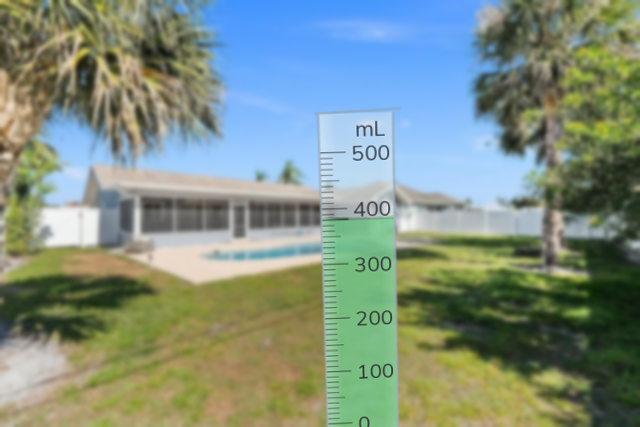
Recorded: 380 mL
